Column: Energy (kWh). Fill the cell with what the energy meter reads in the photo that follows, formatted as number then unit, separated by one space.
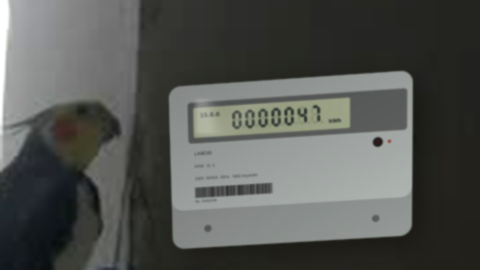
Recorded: 47 kWh
